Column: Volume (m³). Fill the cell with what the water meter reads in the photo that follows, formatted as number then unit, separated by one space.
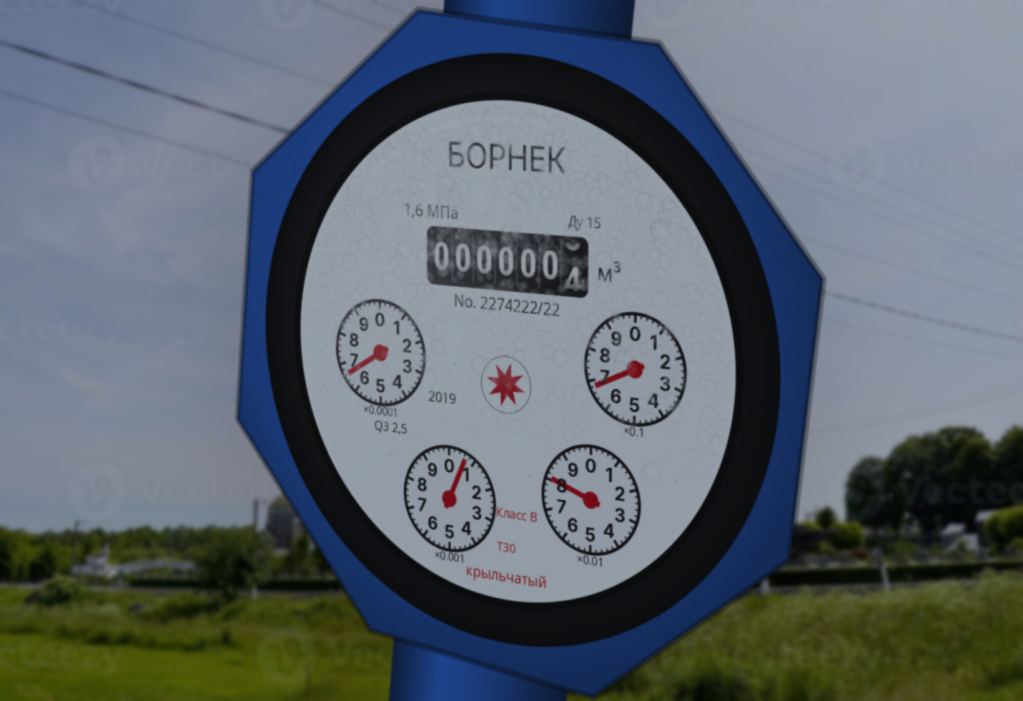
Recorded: 3.6806 m³
